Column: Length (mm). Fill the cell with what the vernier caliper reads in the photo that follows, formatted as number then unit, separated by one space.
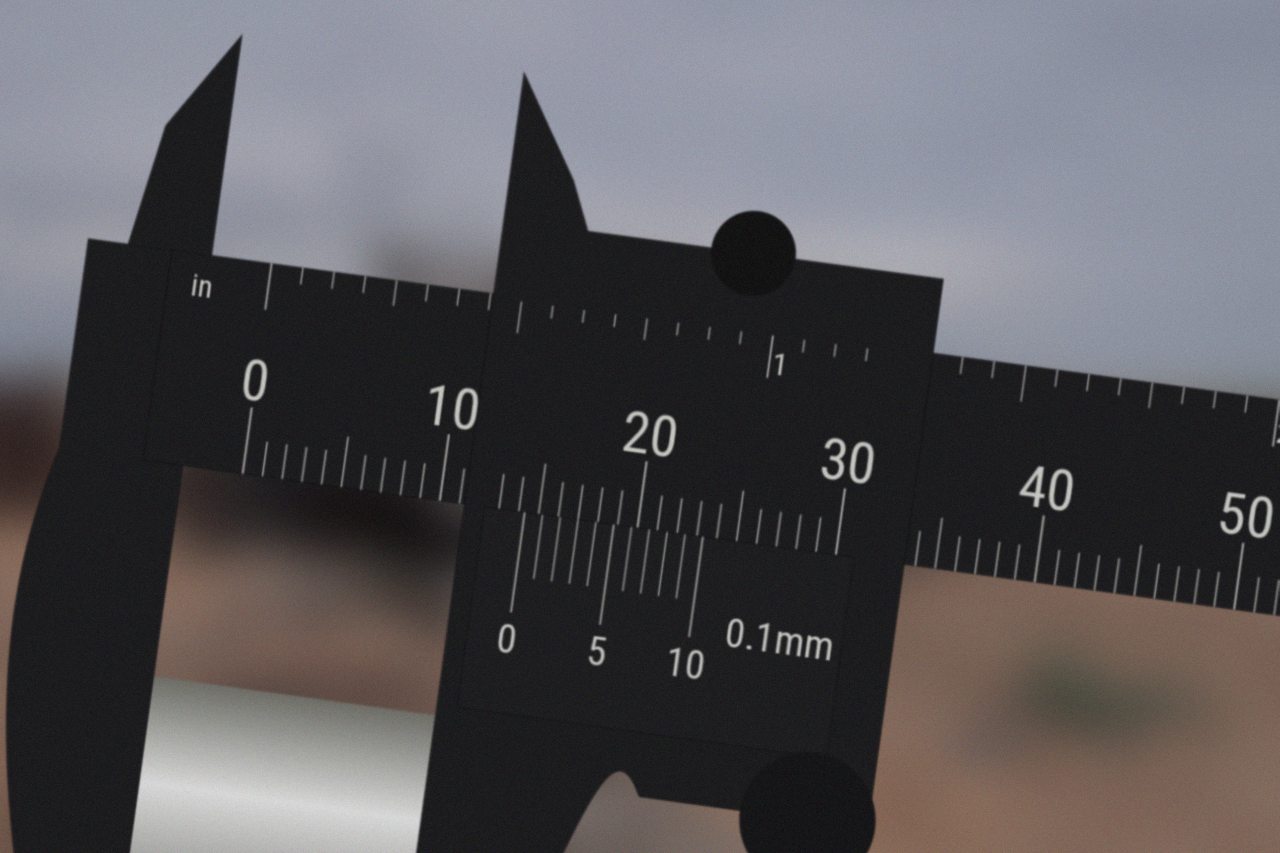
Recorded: 14.3 mm
